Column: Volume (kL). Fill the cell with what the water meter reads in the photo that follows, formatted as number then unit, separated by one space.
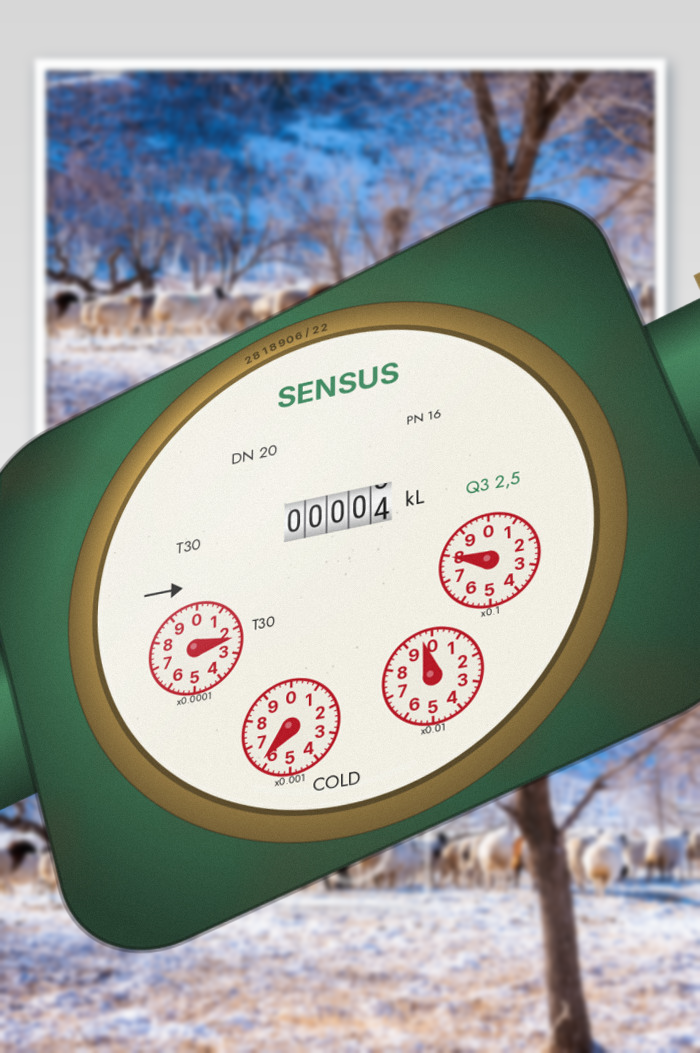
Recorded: 3.7962 kL
